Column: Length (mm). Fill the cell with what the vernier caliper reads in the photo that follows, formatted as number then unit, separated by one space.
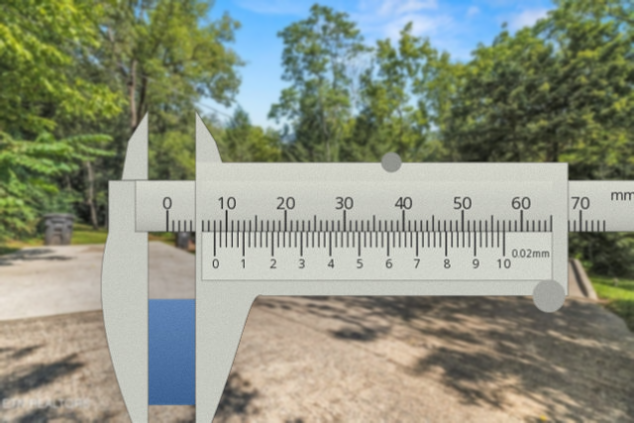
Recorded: 8.0 mm
